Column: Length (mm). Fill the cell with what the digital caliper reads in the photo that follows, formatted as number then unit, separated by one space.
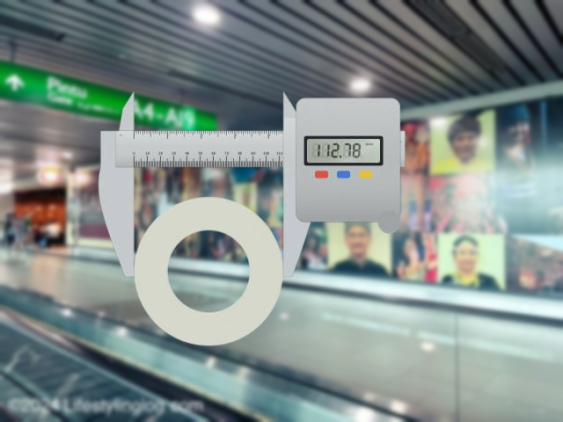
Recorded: 112.78 mm
